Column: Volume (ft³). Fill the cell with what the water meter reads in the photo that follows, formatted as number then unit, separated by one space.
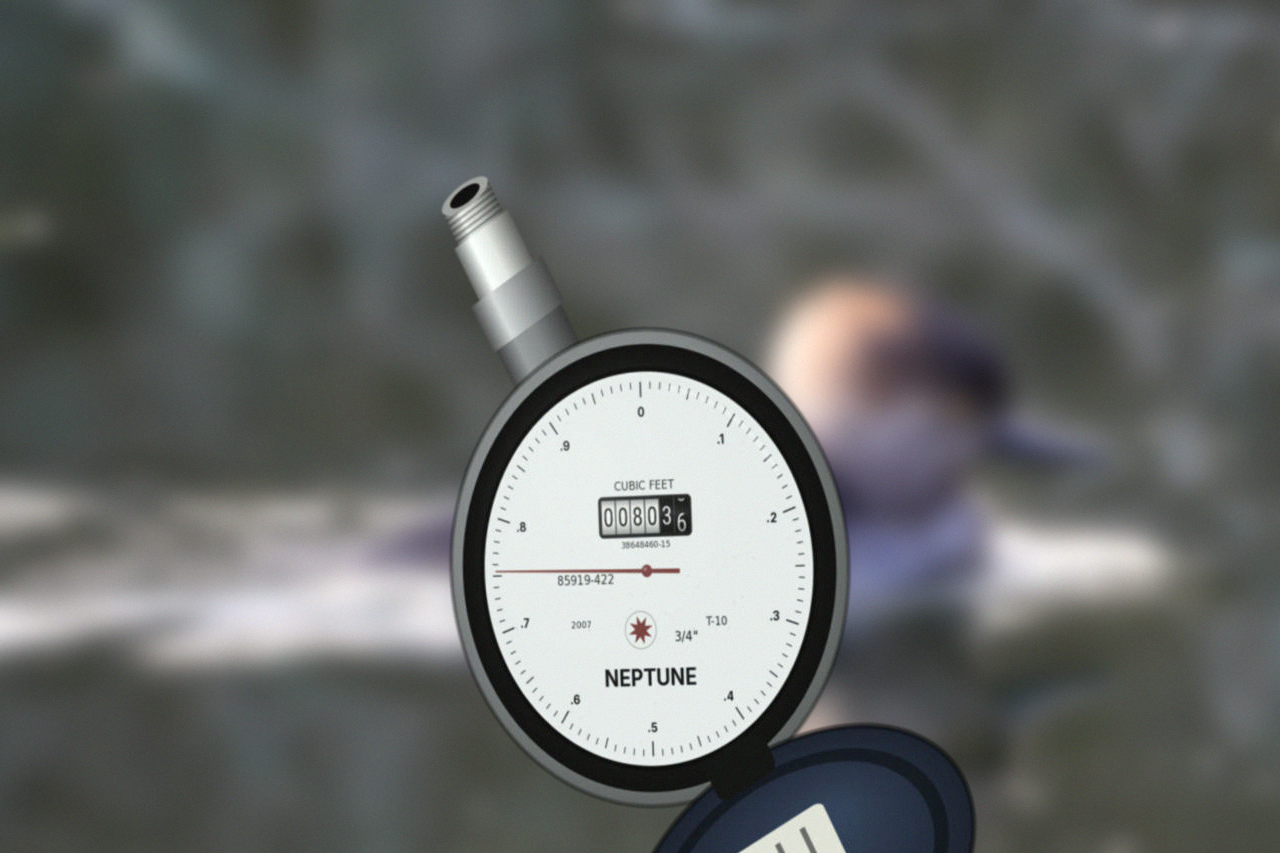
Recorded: 8035.75 ft³
